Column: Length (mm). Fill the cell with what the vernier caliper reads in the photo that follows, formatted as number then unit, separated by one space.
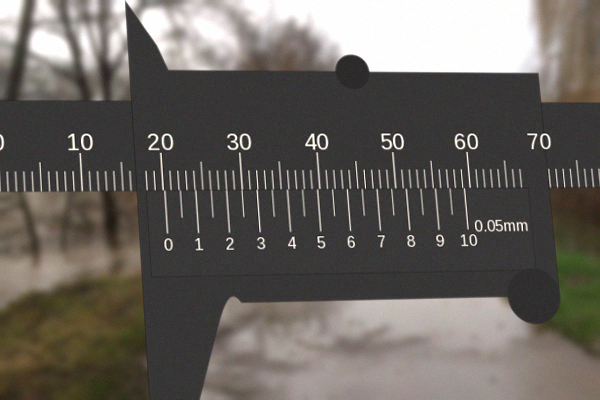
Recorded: 20.2 mm
